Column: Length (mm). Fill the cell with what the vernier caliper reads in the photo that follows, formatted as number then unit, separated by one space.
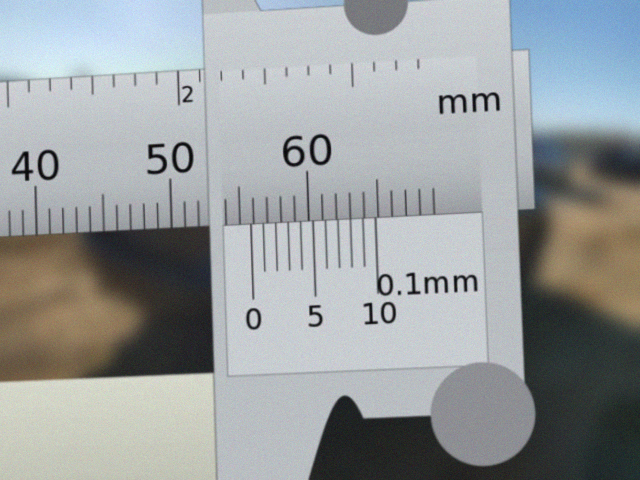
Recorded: 55.8 mm
